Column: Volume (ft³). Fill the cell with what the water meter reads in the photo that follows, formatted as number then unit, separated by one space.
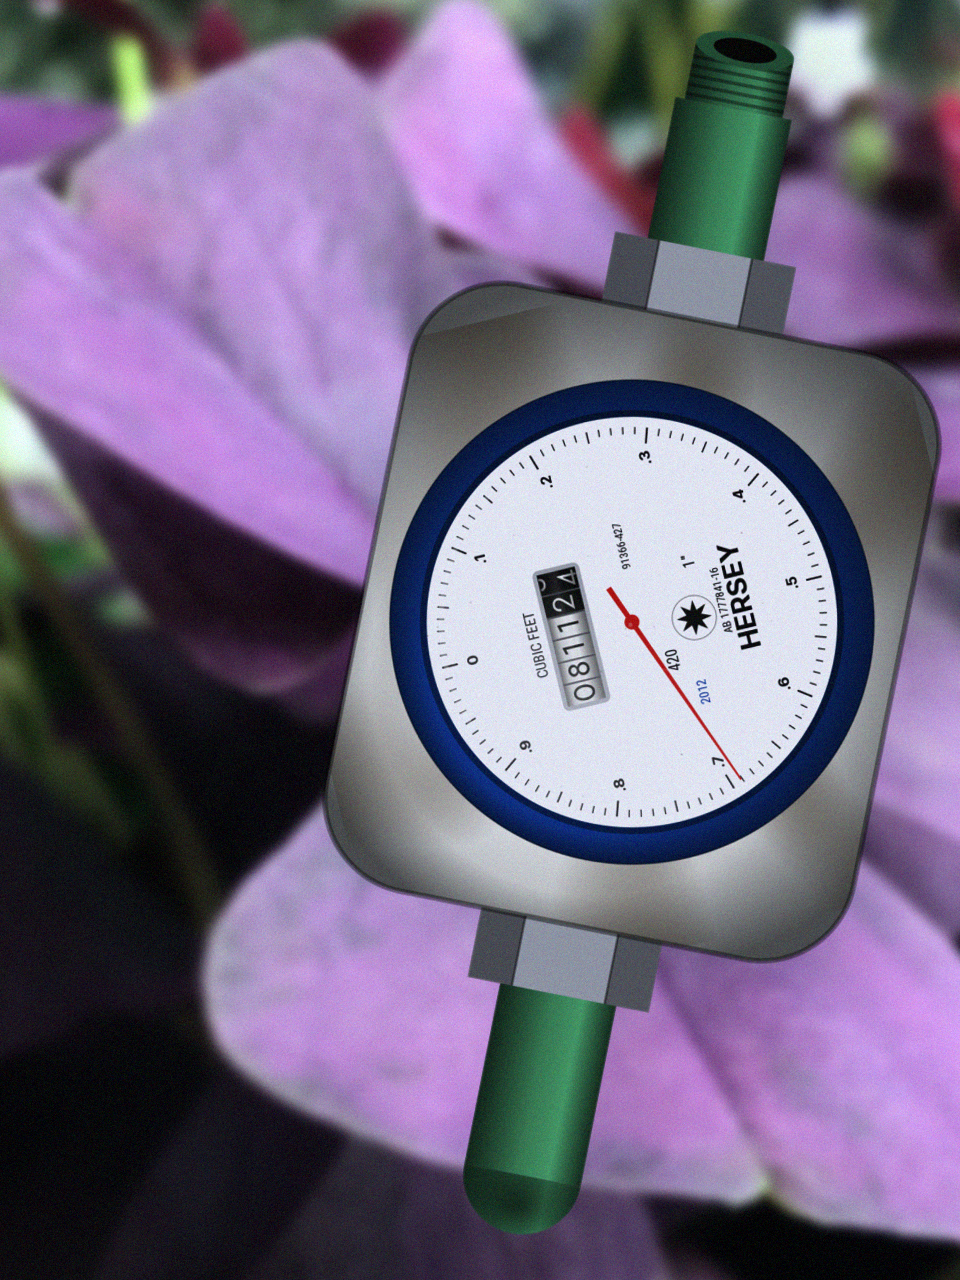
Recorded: 81123.69 ft³
